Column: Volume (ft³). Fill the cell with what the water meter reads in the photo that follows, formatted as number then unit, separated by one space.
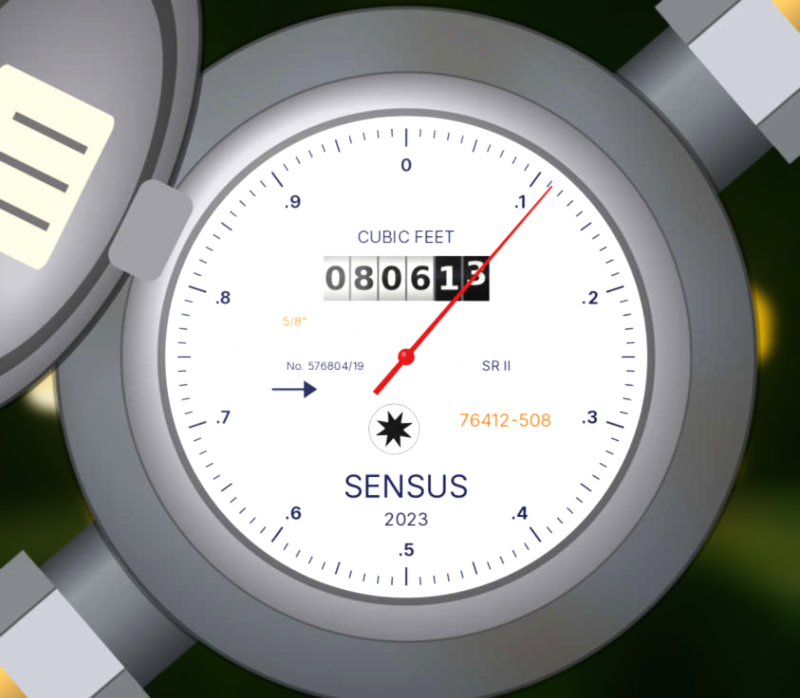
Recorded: 80613.11 ft³
